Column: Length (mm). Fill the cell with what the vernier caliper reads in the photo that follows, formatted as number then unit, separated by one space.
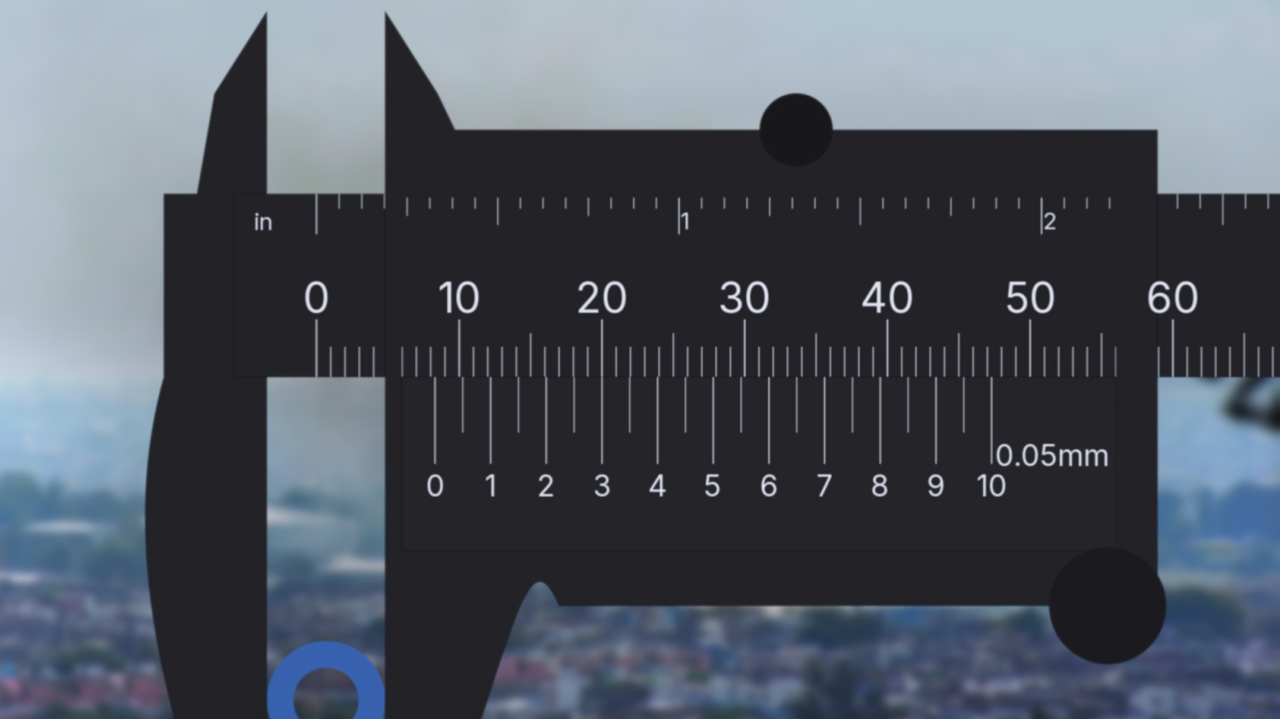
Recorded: 8.3 mm
